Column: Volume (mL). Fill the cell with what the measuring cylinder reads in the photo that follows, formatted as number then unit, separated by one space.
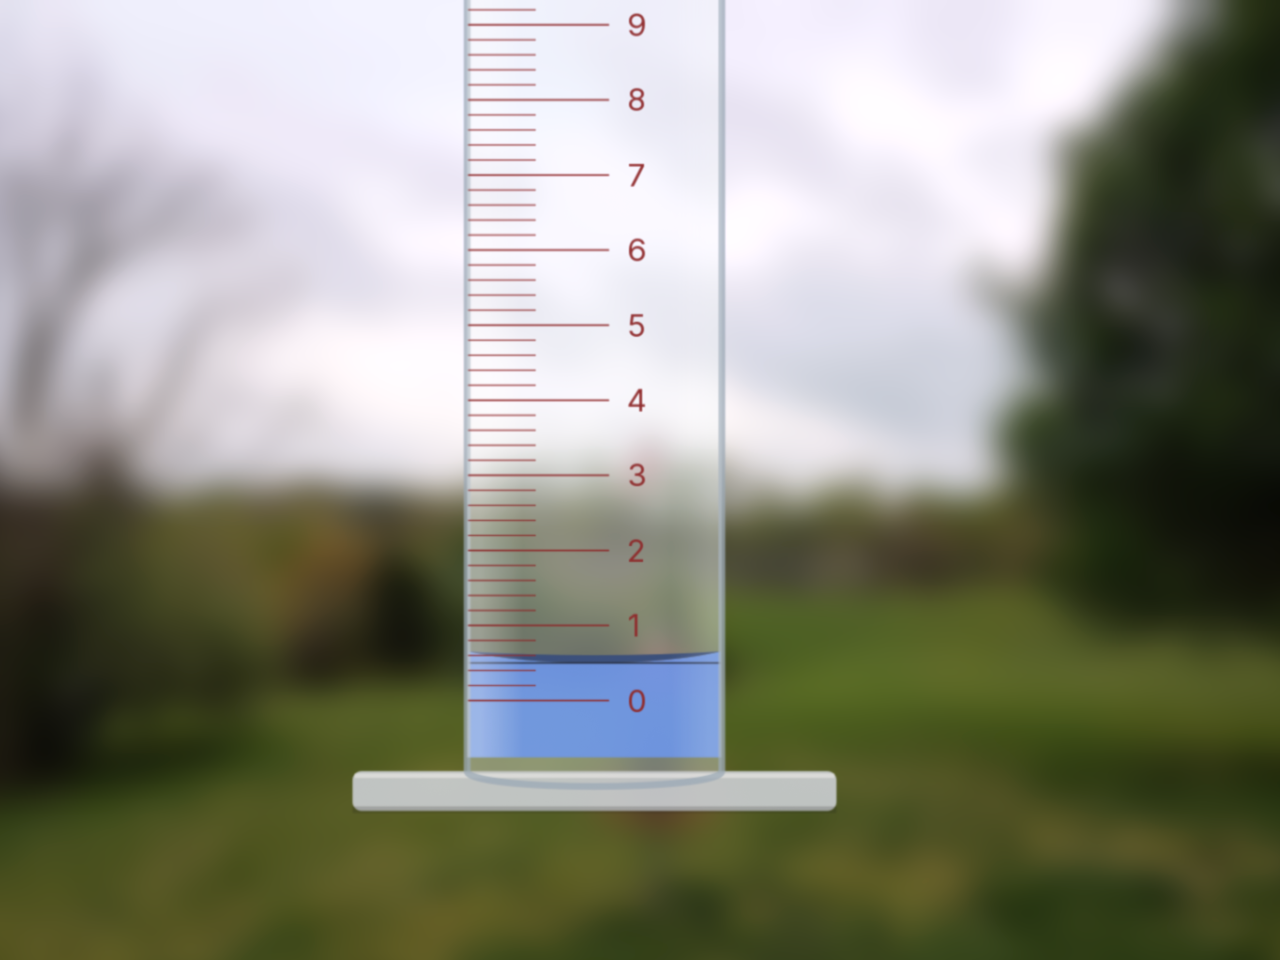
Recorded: 0.5 mL
